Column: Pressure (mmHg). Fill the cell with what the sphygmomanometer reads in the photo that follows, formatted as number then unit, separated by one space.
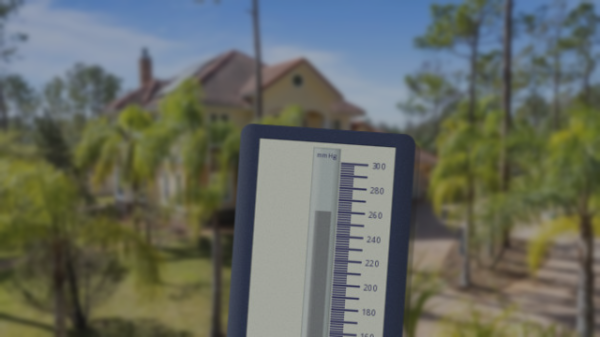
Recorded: 260 mmHg
